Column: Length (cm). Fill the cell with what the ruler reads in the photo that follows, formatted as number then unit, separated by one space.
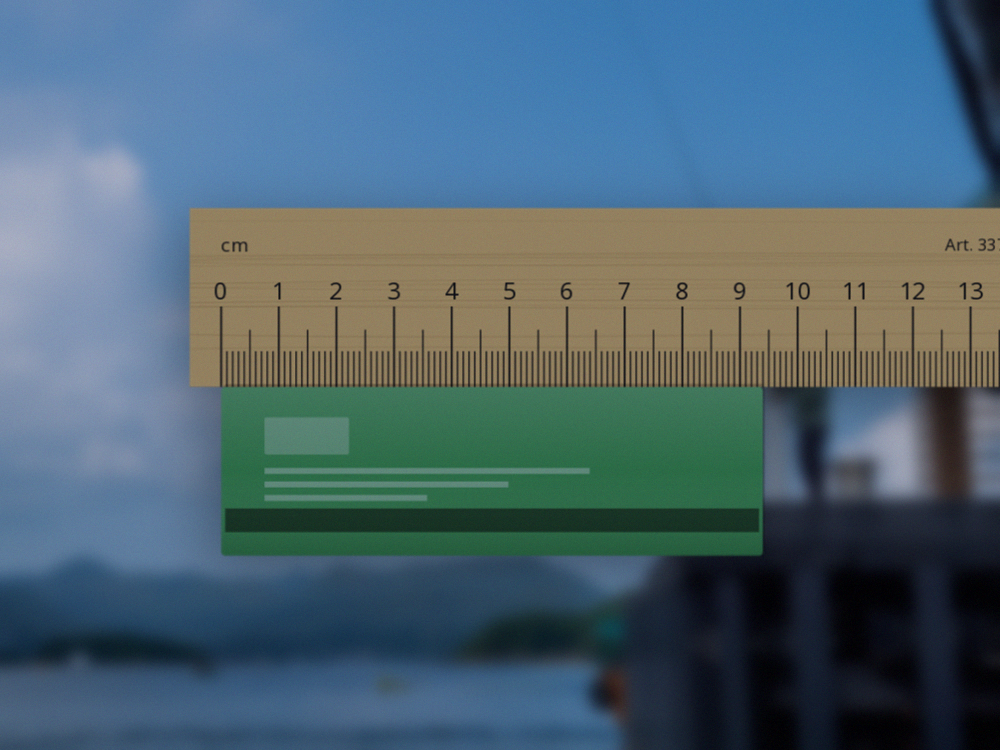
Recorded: 9.4 cm
